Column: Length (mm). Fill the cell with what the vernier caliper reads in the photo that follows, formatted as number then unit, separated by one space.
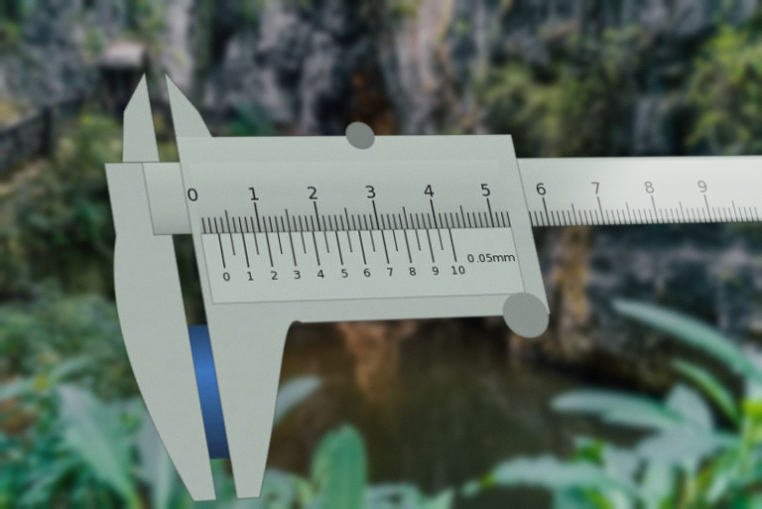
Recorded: 3.2 mm
